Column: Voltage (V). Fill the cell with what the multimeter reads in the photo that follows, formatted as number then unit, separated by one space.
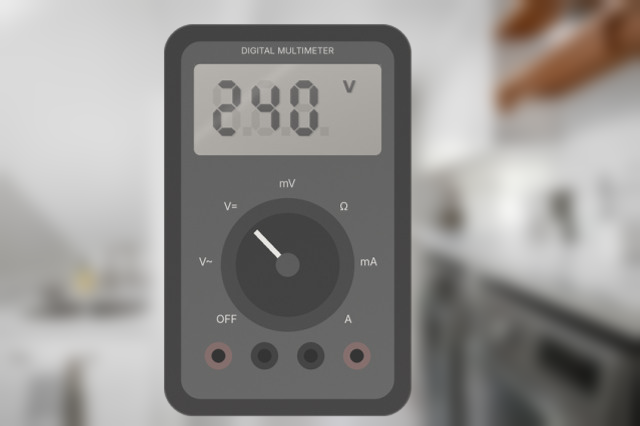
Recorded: 240 V
